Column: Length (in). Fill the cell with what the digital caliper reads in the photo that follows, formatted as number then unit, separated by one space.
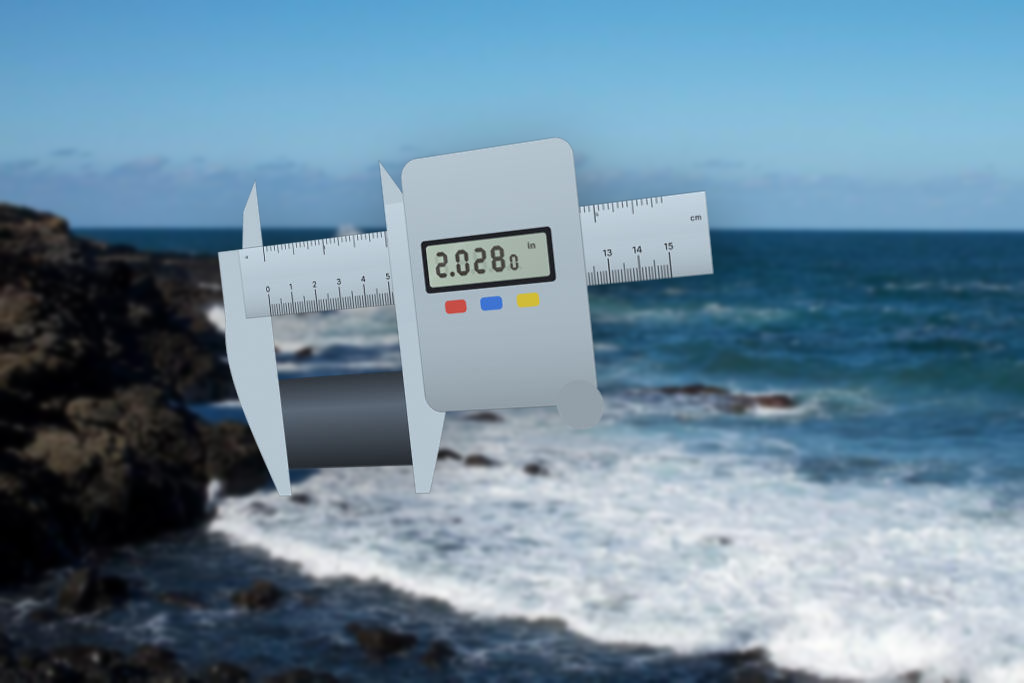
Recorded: 2.0280 in
